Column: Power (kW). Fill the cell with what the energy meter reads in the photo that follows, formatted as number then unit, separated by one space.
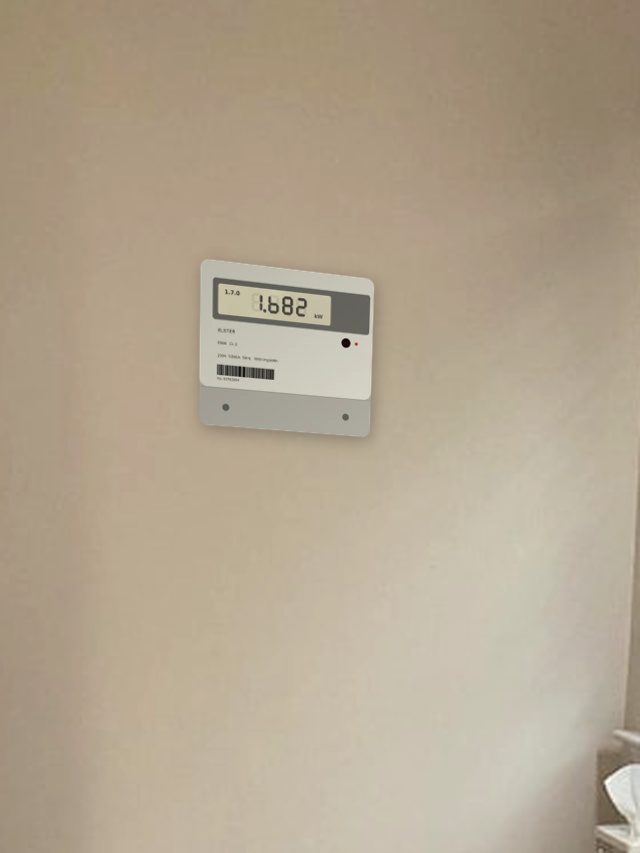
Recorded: 1.682 kW
